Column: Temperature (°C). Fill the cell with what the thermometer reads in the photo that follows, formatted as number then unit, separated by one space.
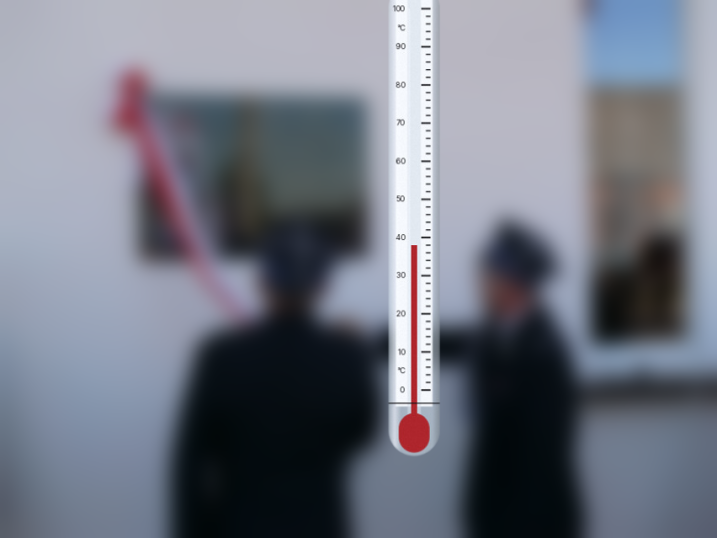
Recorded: 38 °C
